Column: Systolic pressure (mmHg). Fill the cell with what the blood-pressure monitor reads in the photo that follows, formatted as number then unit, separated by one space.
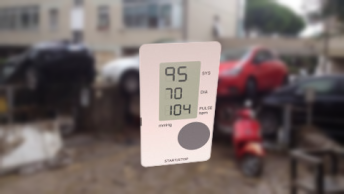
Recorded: 95 mmHg
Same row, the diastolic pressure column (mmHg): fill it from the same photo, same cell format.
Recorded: 70 mmHg
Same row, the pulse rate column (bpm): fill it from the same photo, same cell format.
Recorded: 104 bpm
